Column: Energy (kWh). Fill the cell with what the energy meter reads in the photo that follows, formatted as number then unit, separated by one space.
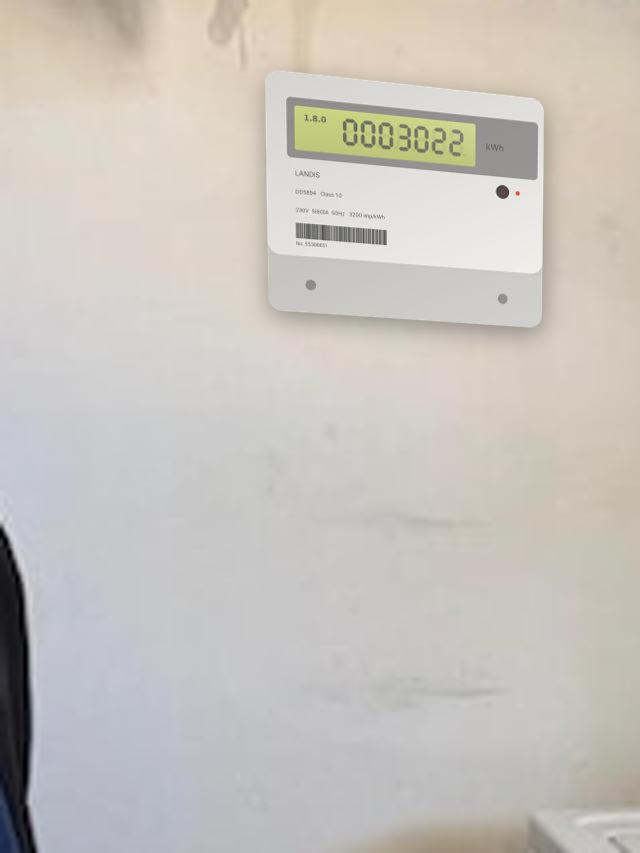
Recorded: 3022 kWh
